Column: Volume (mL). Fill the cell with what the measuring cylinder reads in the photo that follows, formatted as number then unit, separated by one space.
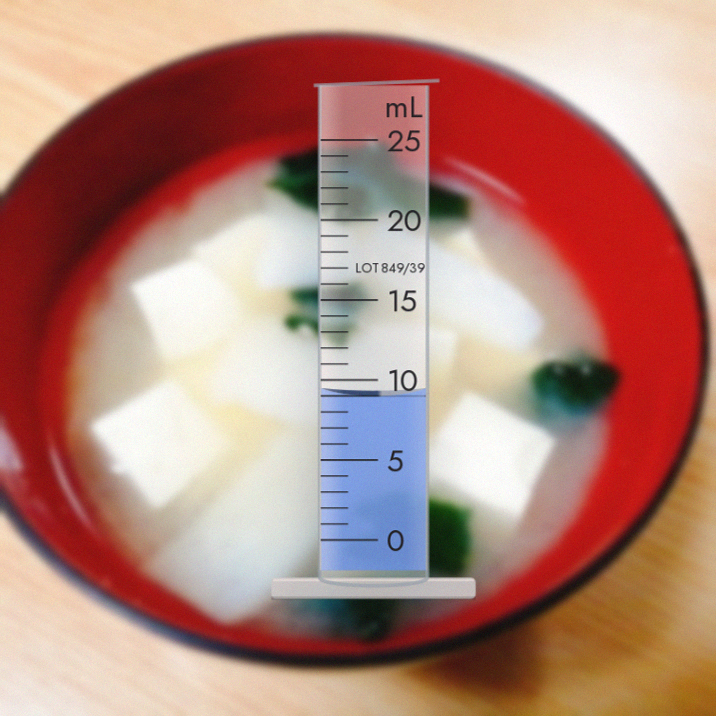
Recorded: 9 mL
